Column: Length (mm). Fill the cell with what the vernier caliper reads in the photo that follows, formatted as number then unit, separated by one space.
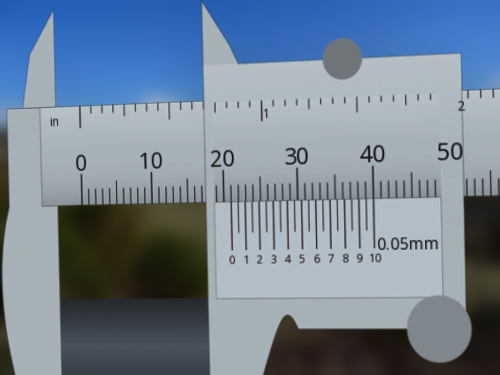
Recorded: 21.0 mm
